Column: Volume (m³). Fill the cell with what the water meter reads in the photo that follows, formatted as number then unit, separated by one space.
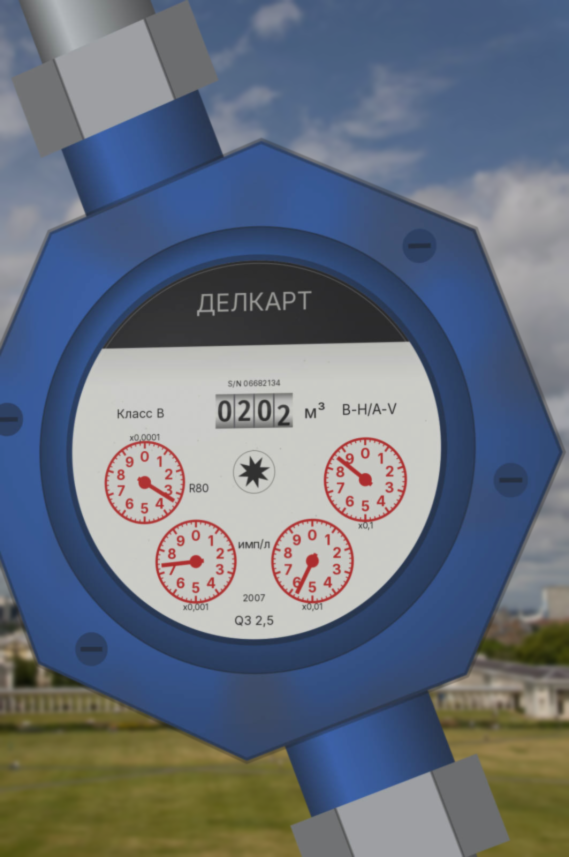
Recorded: 201.8573 m³
